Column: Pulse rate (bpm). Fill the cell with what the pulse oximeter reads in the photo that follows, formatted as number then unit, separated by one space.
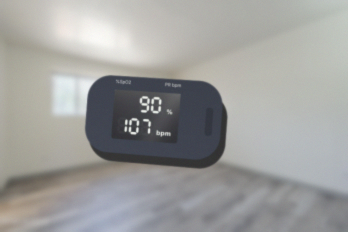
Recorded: 107 bpm
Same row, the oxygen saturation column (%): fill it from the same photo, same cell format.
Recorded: 90 %
